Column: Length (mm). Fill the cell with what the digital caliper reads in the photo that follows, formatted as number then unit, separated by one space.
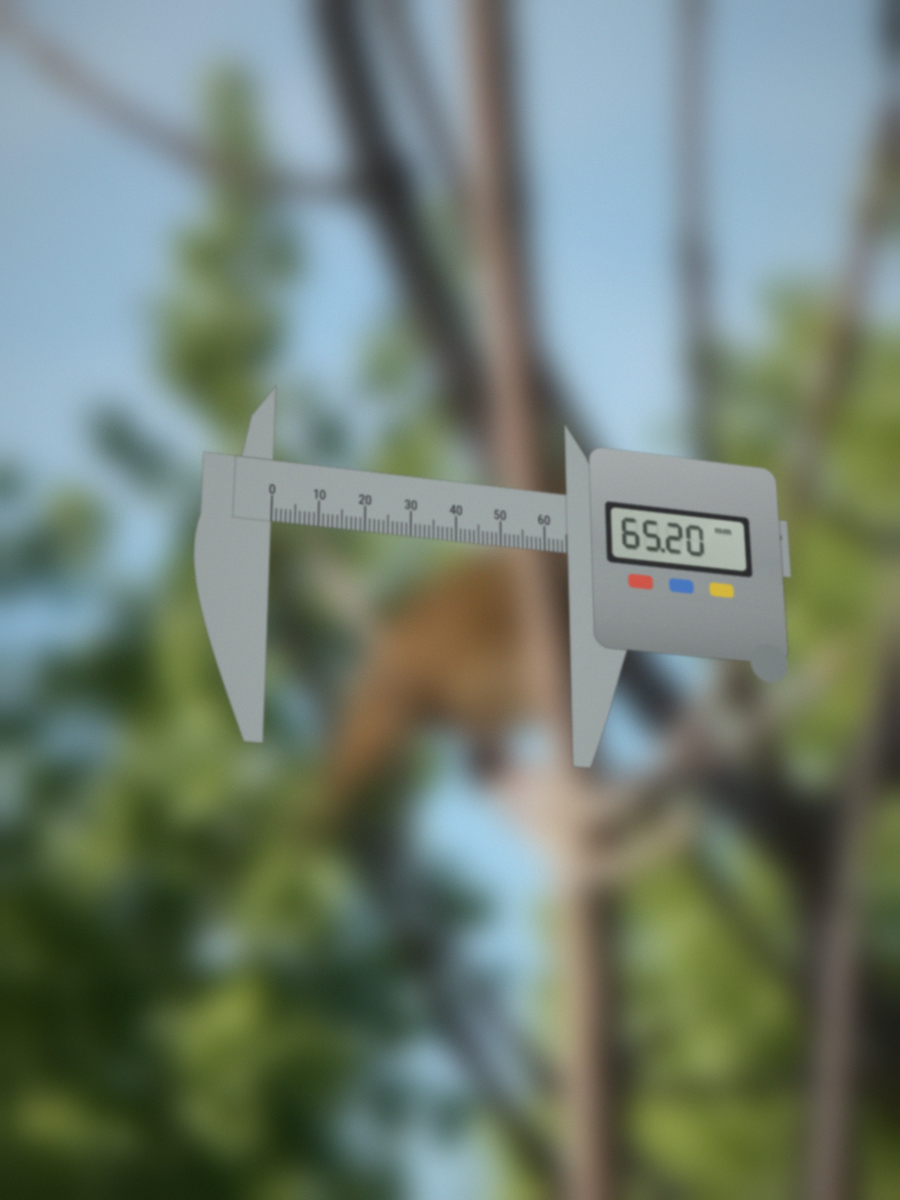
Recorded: 65.20 mm
